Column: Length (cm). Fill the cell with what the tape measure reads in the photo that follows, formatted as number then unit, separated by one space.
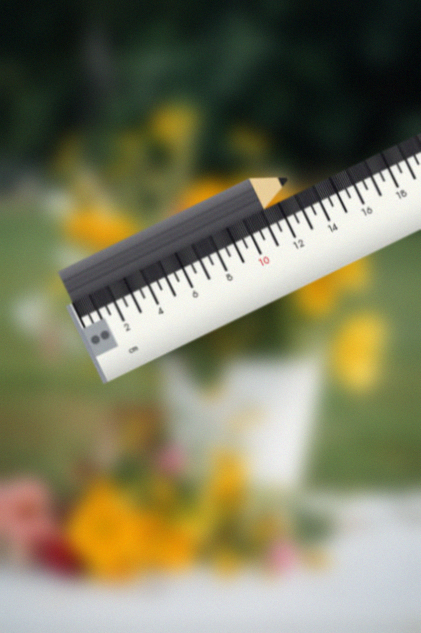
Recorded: 13 cm
